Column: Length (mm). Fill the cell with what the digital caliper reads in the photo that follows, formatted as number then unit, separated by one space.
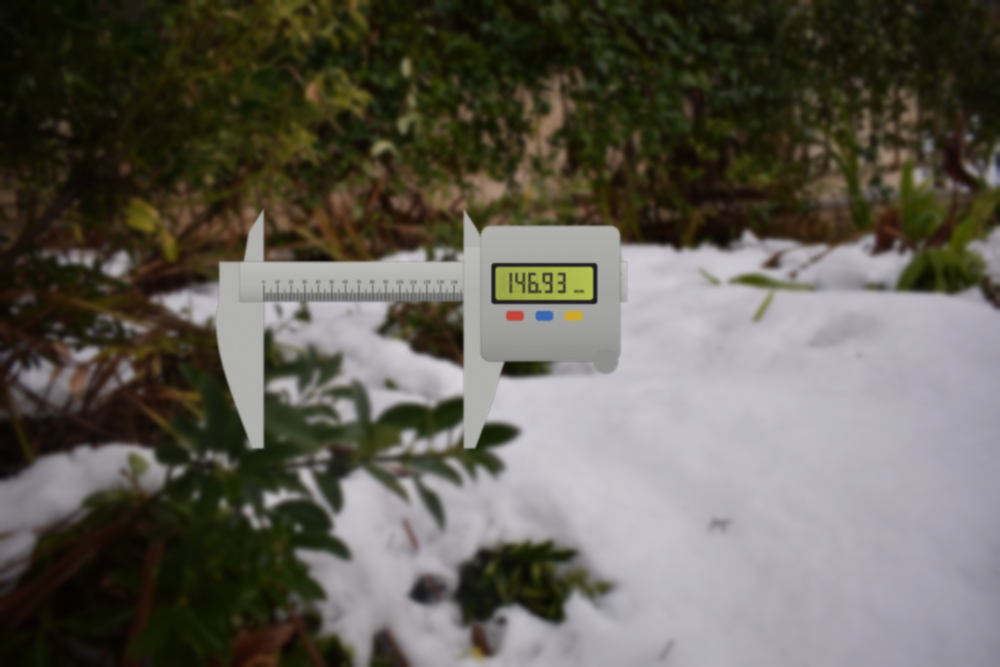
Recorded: 146.93 mm
